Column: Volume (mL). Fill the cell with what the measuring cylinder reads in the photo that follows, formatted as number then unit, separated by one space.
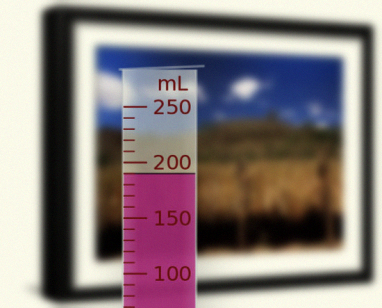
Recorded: 190 mL
